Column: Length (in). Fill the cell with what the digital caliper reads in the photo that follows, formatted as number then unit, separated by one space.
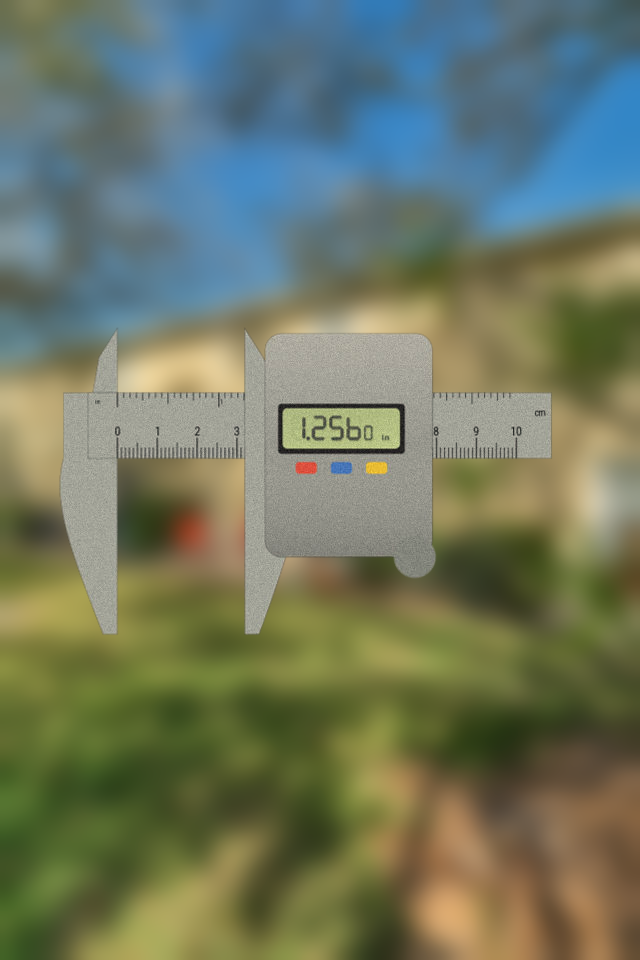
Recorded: 1.2560 in
